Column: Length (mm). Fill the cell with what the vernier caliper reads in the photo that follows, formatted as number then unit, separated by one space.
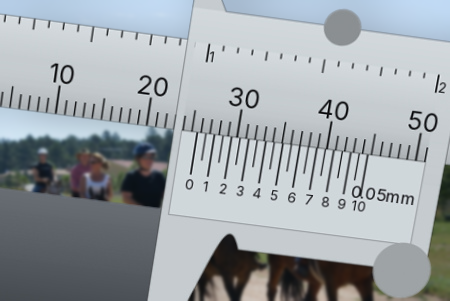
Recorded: 25.6 mm
